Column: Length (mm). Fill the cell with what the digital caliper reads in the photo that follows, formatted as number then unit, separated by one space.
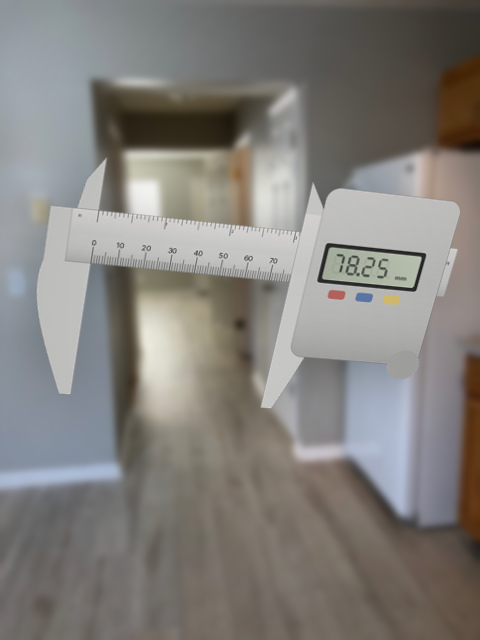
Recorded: 78.25 mm
